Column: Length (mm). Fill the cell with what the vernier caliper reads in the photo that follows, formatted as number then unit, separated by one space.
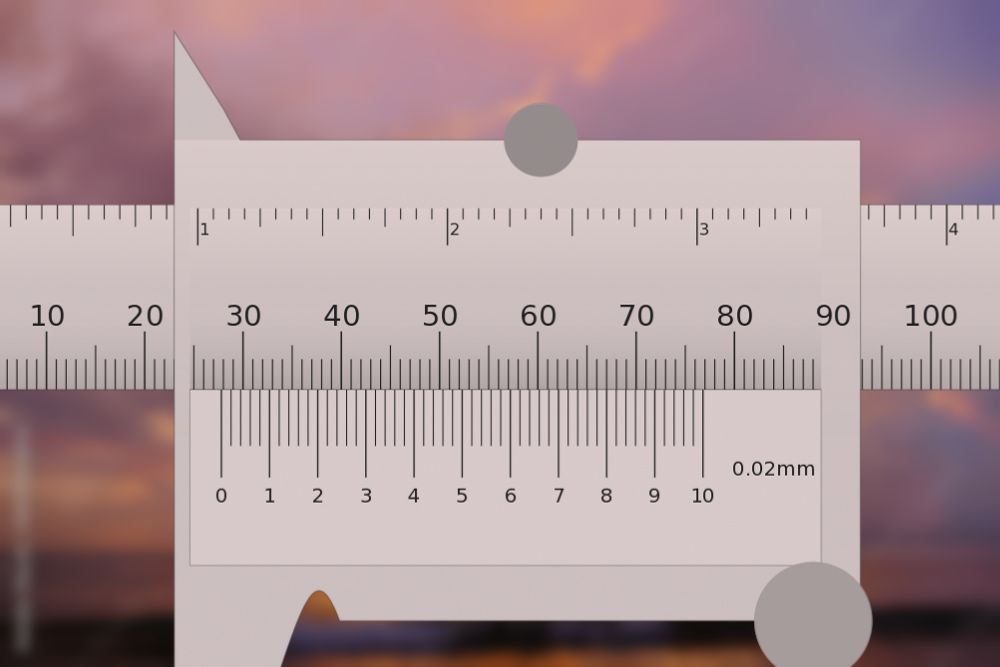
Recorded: 27.8 mm
